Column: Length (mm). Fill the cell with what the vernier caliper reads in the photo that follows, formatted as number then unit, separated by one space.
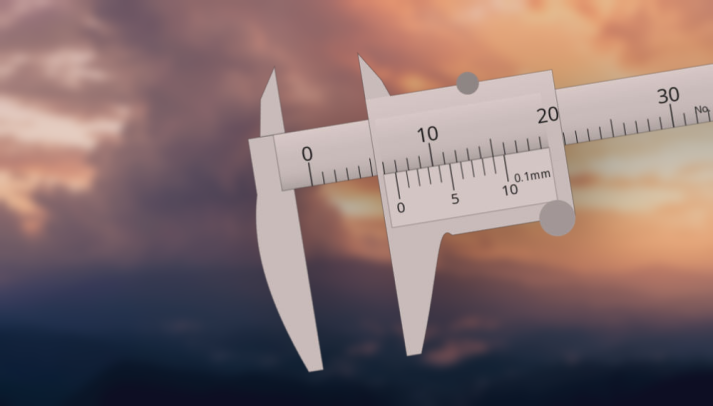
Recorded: 6.9 mm
